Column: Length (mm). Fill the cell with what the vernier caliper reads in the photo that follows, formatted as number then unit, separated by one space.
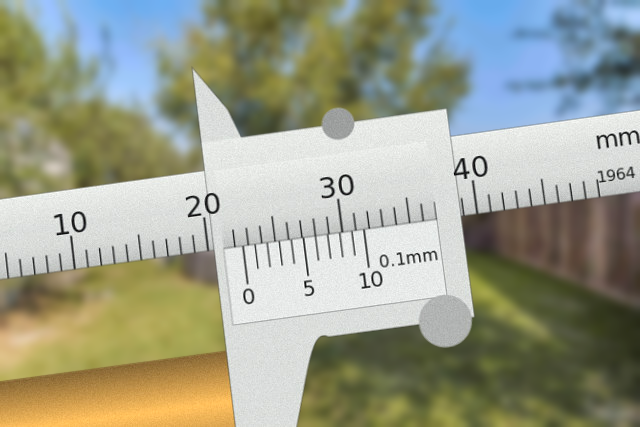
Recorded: 22.6 mm
